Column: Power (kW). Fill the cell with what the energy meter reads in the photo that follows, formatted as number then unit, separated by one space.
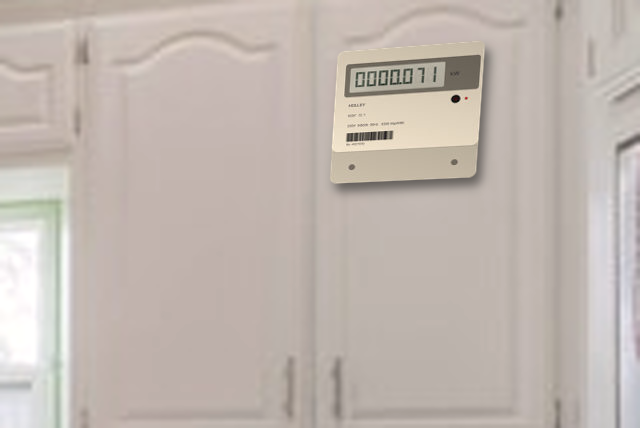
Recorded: 0.071 kW
